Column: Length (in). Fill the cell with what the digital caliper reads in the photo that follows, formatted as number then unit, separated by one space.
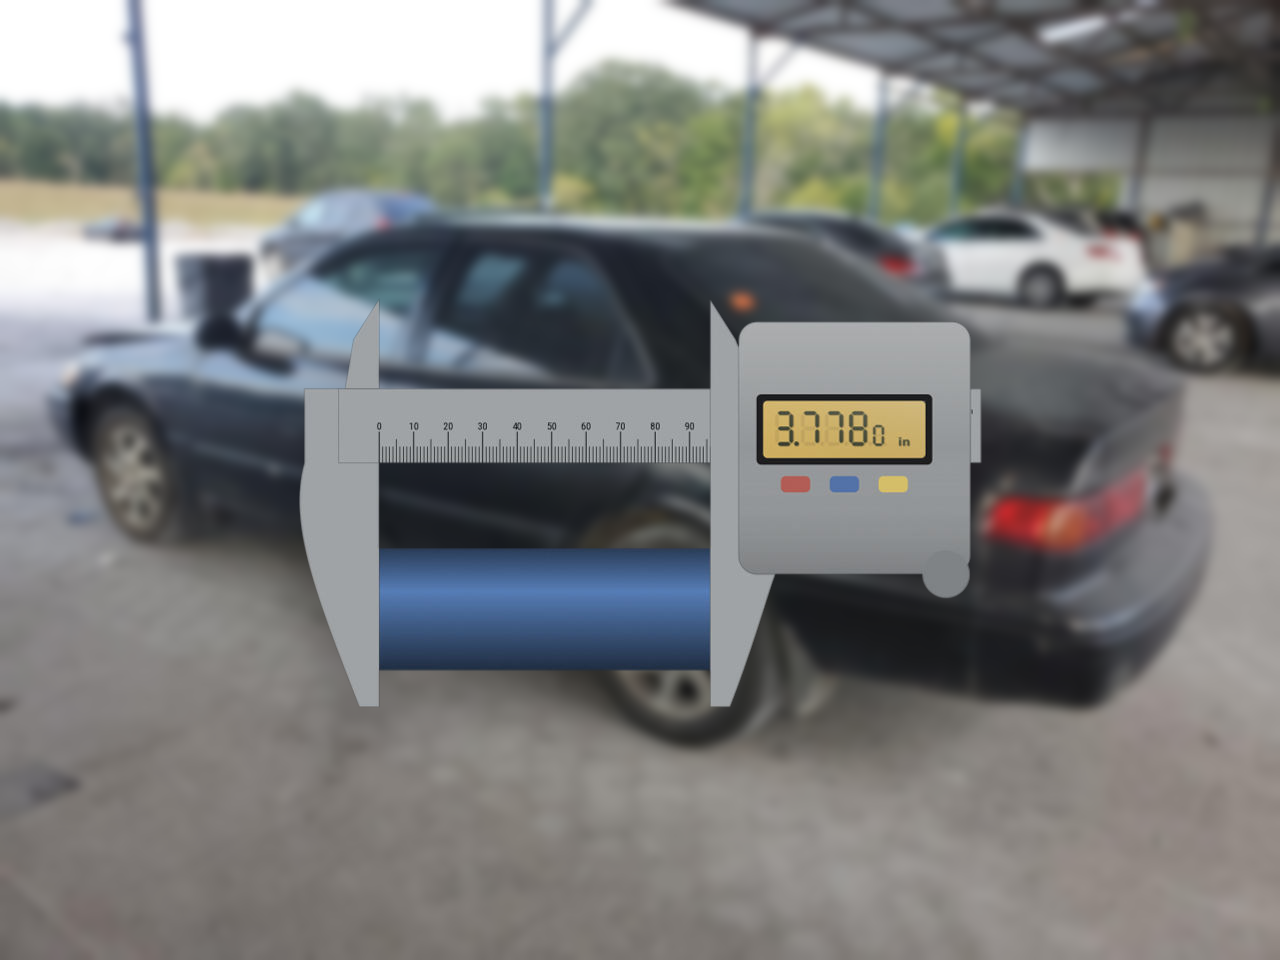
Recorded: 3.7780 in
